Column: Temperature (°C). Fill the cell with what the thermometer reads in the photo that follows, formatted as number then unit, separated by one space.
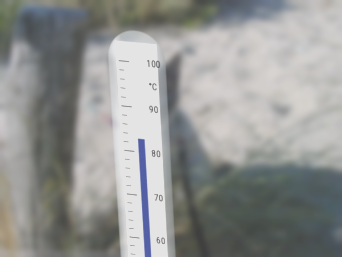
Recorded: 83 °C
